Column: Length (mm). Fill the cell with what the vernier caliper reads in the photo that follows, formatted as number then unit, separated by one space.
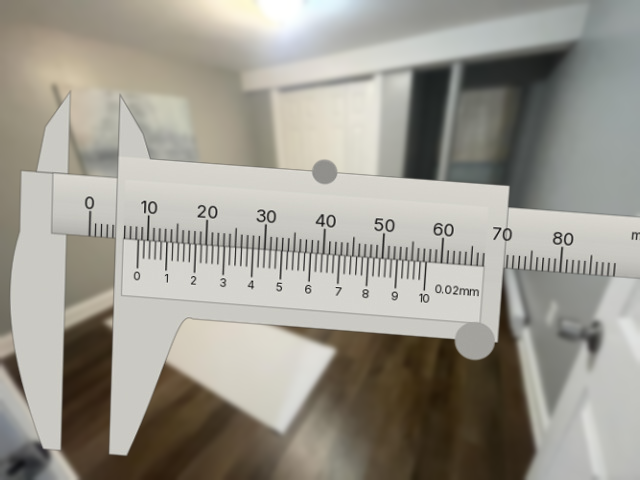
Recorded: 8.4 mm
